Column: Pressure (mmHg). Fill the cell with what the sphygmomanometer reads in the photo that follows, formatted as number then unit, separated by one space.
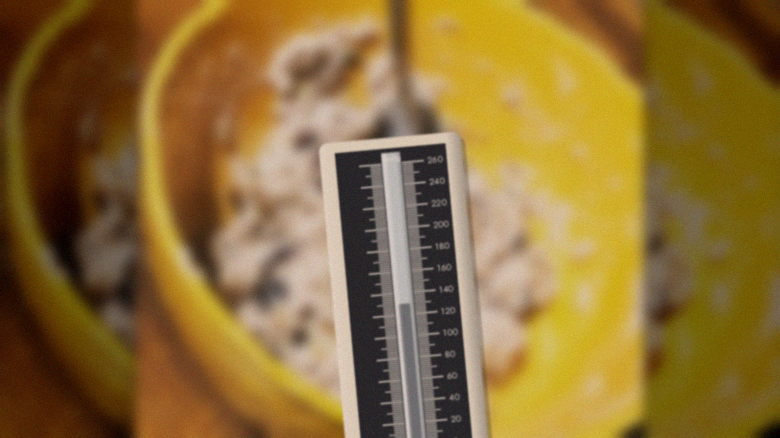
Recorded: 130 mmHg
